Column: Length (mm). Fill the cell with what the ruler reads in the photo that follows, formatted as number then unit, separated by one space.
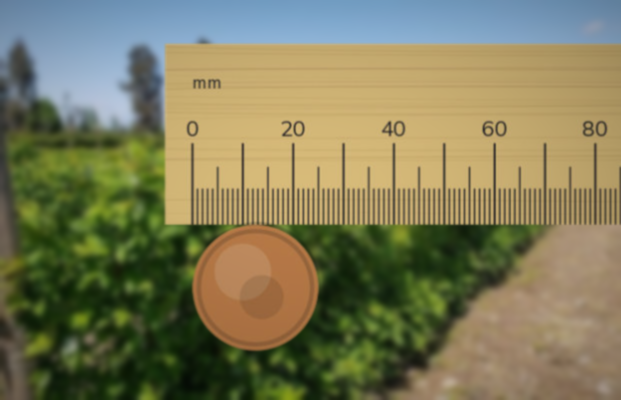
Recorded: 25 mm
